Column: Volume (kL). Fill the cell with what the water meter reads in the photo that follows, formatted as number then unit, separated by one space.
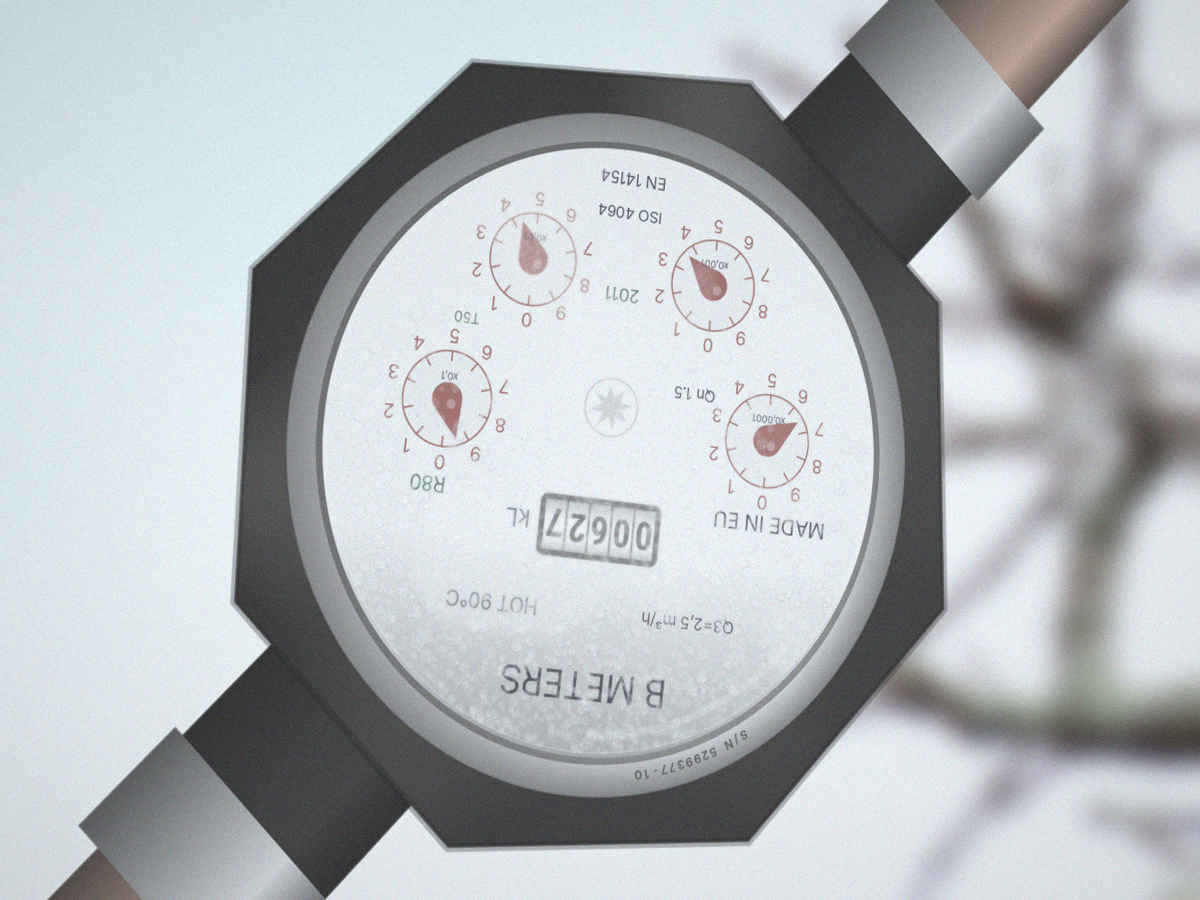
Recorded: 626.9436 kL
